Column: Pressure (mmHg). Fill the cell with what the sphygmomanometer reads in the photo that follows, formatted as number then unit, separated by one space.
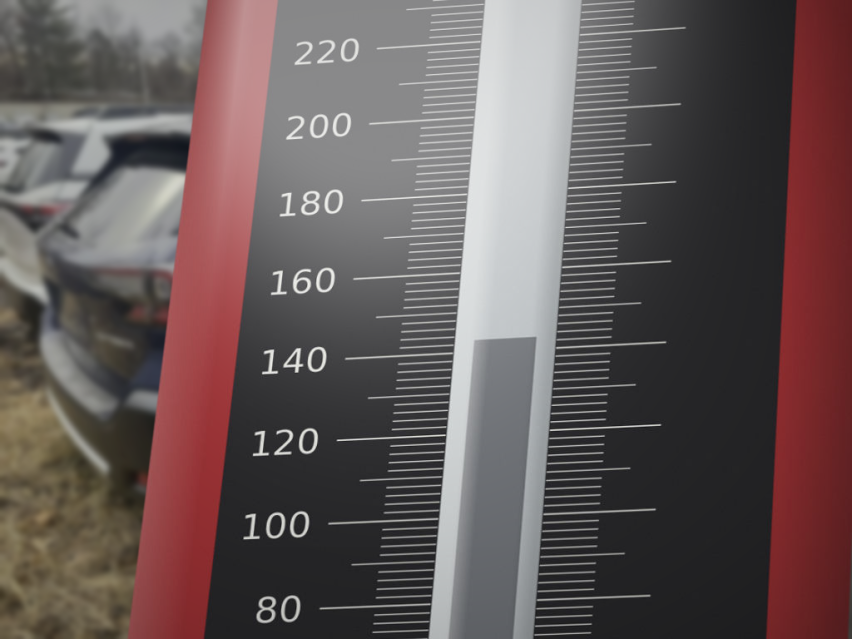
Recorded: 143 mmHg
